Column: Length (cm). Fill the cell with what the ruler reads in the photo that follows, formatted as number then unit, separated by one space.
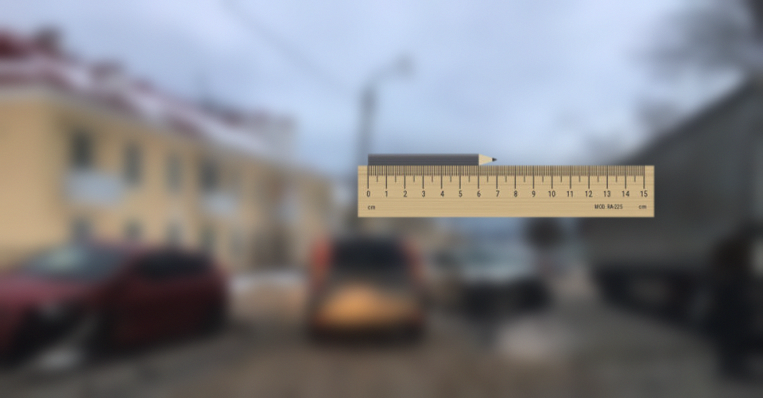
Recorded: 7 cm
